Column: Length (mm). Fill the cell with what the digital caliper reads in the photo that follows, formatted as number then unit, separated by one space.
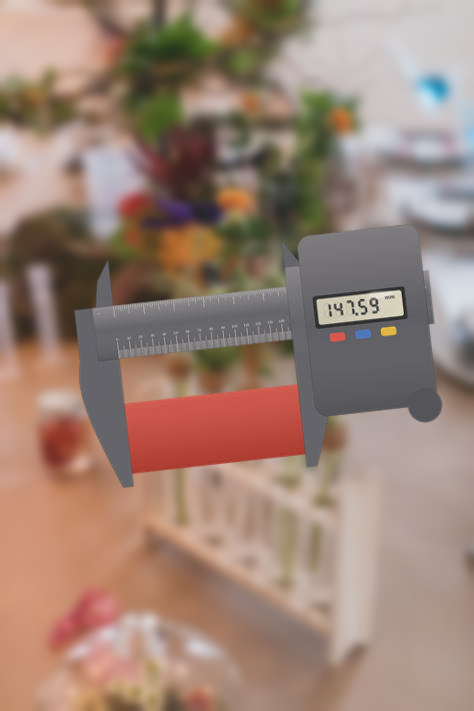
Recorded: 147.59 mm
